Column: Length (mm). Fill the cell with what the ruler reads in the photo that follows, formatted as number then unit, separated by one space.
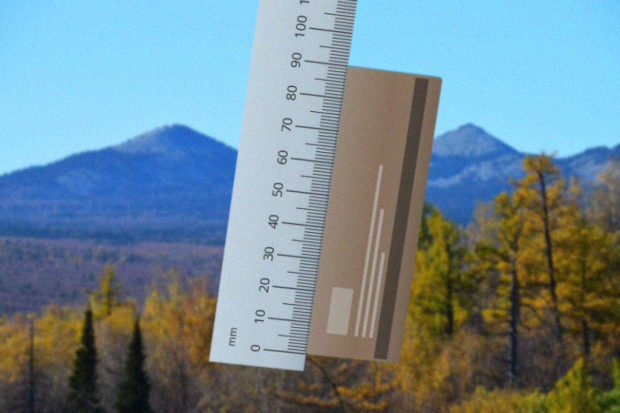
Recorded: 90 mm
